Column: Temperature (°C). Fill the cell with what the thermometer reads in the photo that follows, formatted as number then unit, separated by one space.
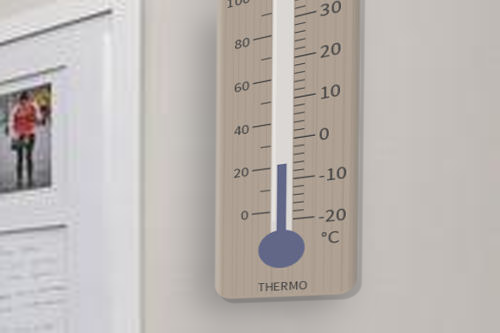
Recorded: -6 °C
